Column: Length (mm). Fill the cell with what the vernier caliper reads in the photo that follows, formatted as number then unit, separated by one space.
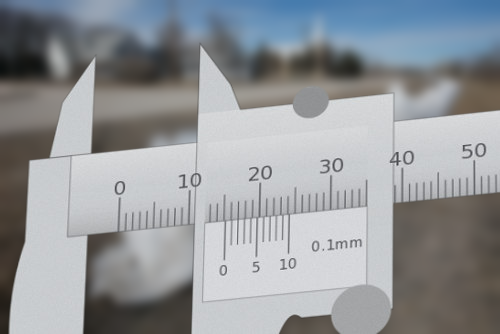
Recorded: 15.2 mm
